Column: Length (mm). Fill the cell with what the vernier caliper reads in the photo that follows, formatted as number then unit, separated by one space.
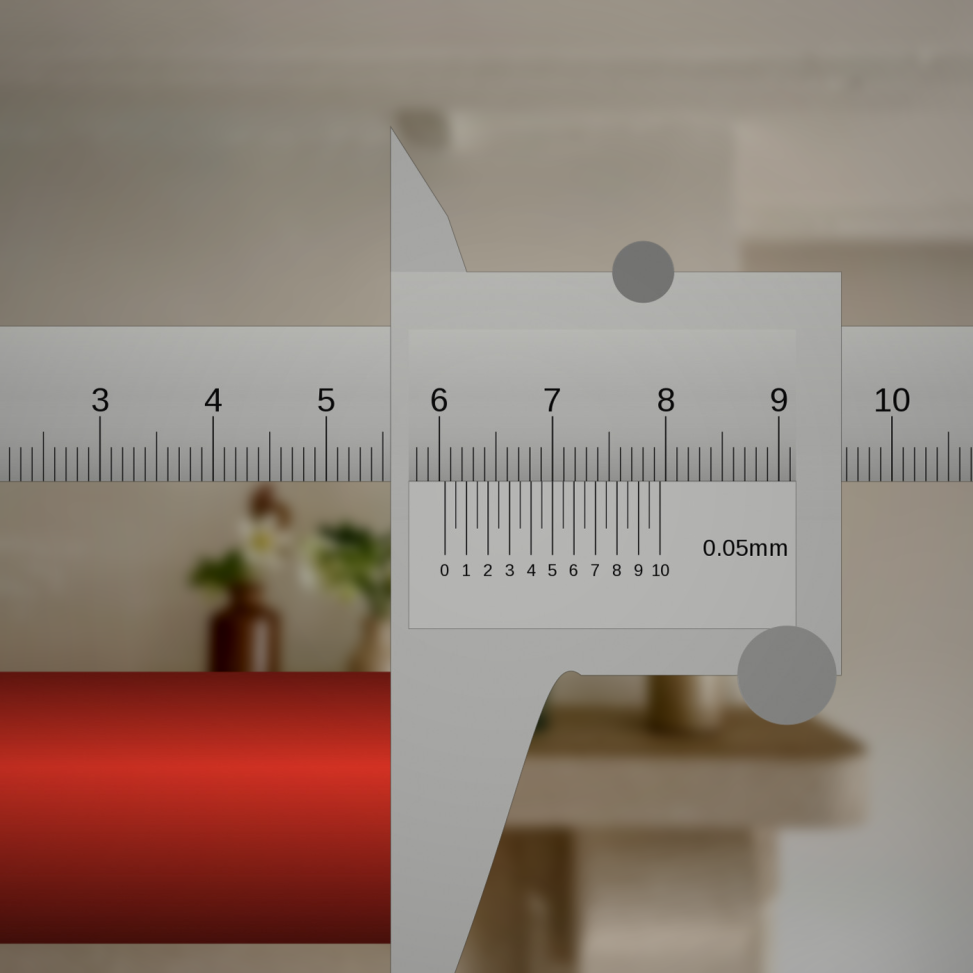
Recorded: 60.5 mm
